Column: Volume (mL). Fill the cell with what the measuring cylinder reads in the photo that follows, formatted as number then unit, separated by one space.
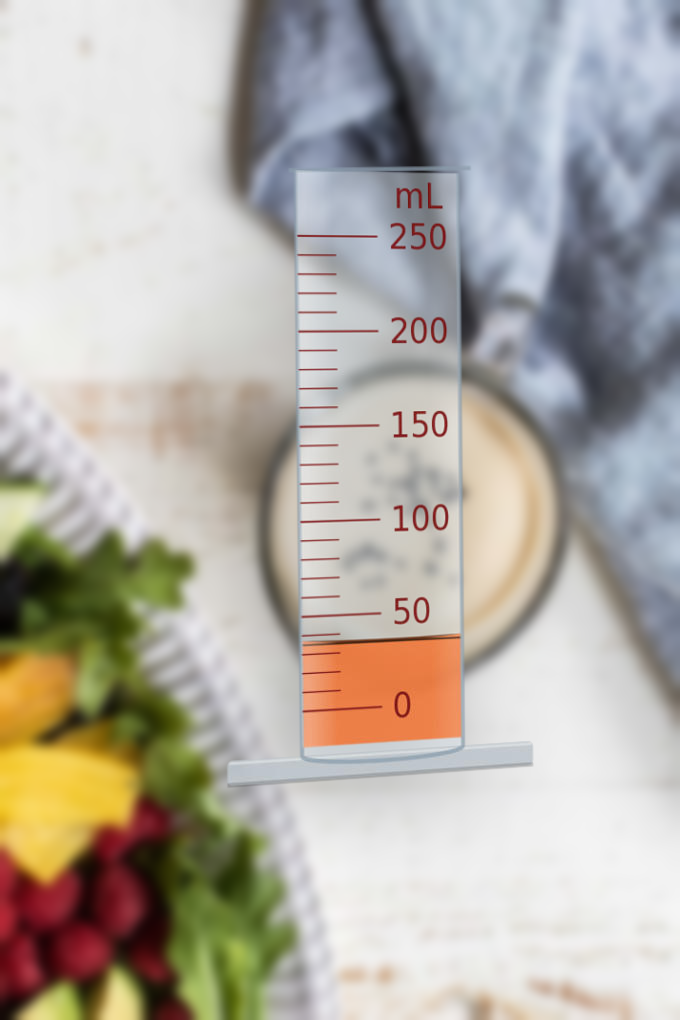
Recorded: 35 mL
